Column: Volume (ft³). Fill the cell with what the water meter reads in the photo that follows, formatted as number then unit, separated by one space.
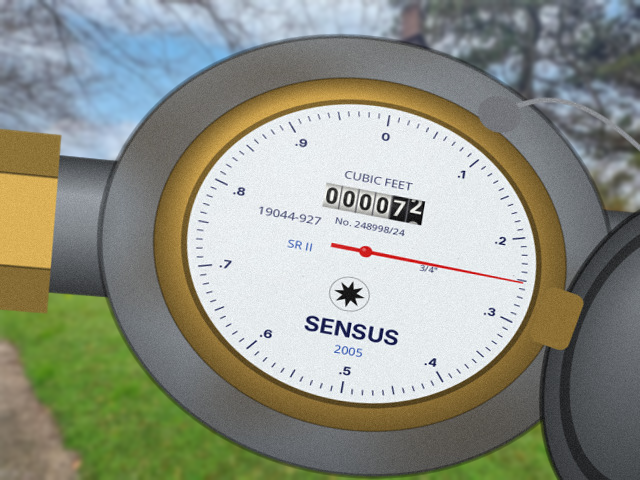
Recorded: 72.25 ft³
